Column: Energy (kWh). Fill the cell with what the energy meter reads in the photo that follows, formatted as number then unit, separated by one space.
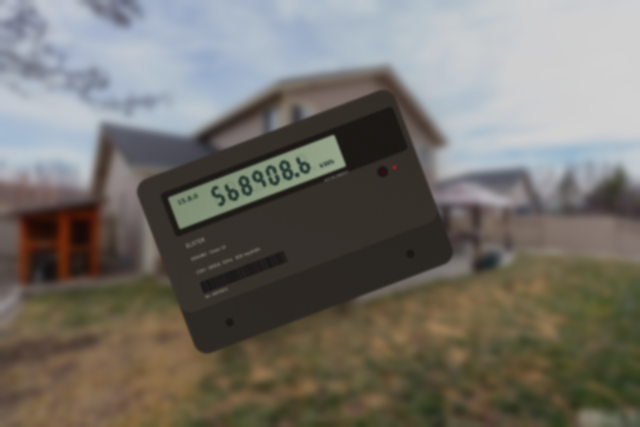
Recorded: 568908.6 kWh
